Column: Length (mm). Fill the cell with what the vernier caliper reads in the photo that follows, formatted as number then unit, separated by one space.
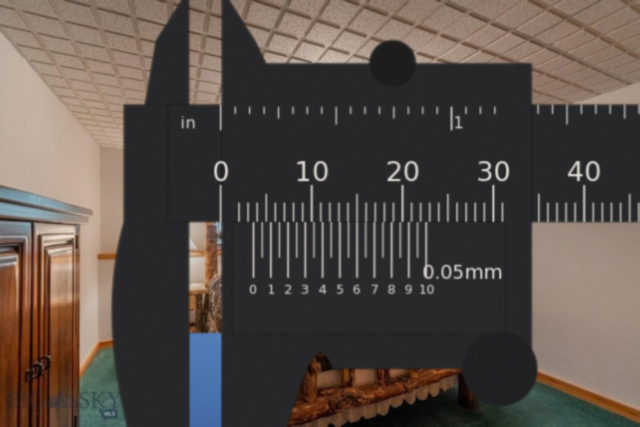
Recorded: 3.6 mm
